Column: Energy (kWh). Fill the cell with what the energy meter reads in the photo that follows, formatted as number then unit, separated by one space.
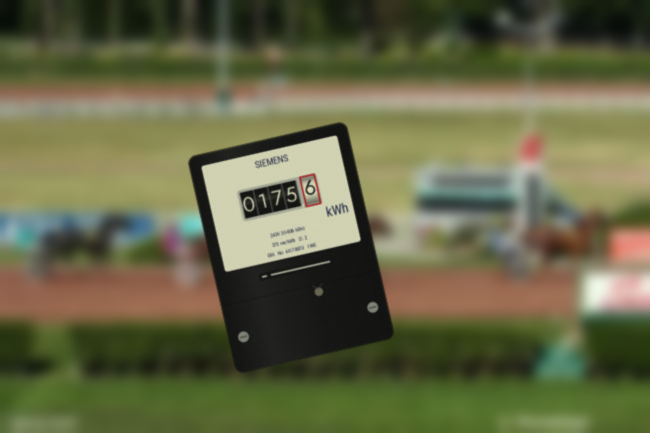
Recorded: 175.6 kWh
